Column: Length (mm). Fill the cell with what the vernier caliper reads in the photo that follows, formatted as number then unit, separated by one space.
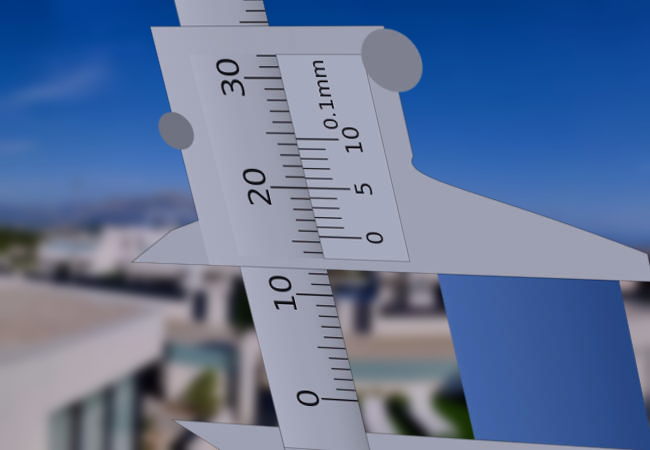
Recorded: 15.5 mm
